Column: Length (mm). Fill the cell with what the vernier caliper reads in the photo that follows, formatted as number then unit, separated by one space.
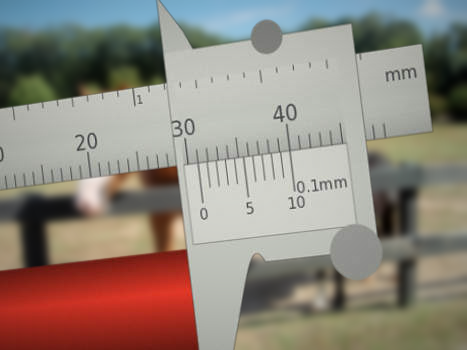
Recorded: 31.0 mm
